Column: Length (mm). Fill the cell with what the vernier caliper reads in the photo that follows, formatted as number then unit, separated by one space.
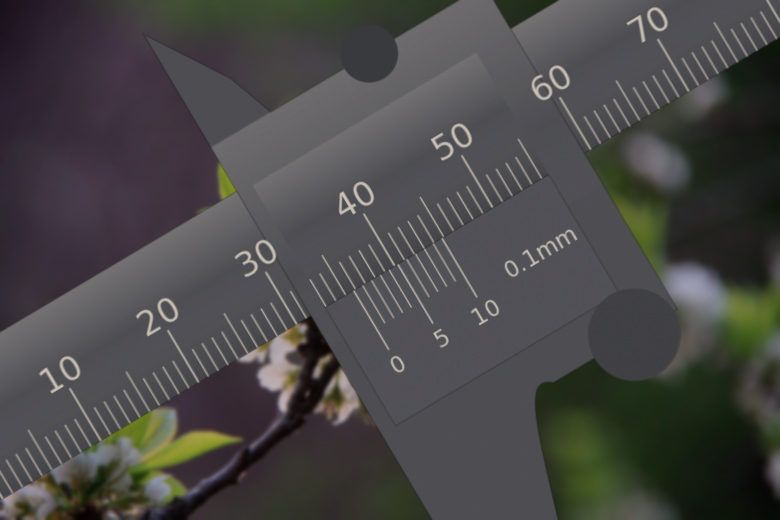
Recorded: 35.8 mm
